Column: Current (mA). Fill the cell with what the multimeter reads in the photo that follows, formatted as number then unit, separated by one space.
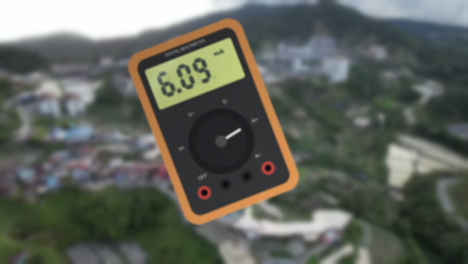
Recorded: 6.09 mA
